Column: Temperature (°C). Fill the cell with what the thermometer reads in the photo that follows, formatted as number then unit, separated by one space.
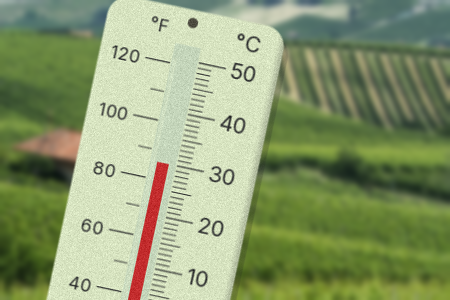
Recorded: 30 °C
